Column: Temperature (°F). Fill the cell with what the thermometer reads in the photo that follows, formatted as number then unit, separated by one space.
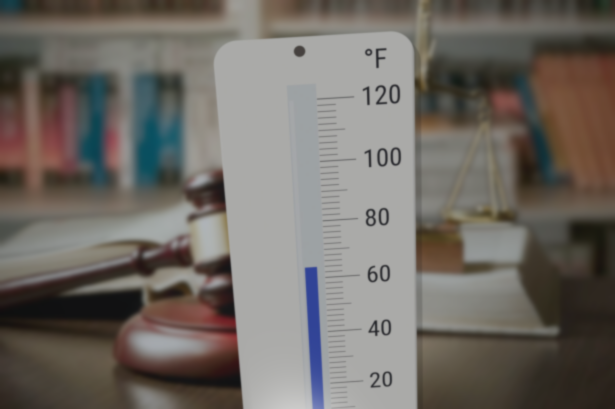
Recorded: 64 °F
